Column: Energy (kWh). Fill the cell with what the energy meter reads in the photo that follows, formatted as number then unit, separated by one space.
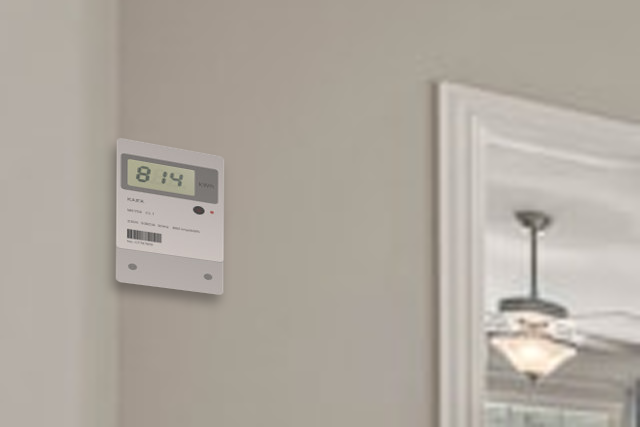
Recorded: 814 kWh
